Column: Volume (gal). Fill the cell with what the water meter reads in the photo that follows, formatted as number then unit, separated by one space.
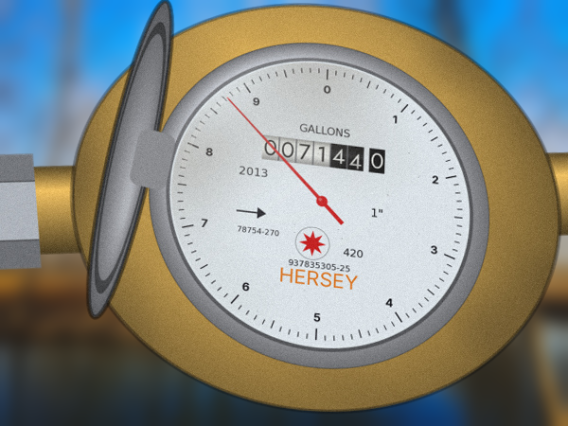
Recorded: 71438.7 gal
